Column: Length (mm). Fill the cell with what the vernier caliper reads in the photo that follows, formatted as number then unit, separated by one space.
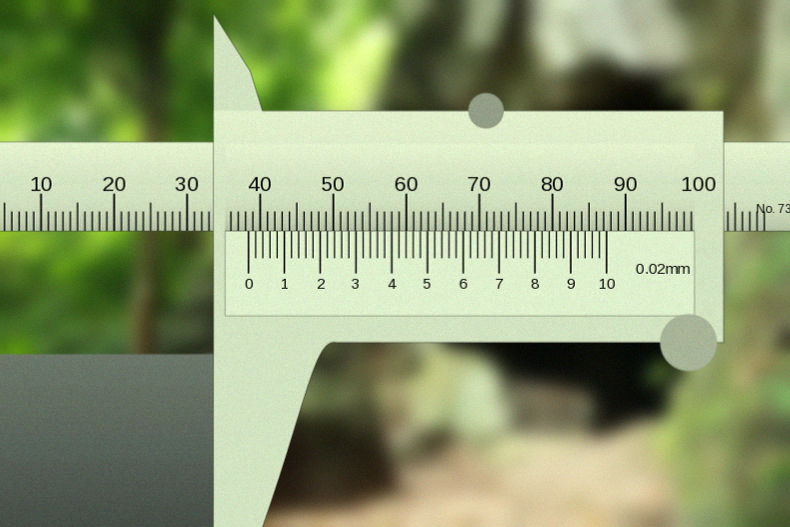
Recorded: 38.4 mm
